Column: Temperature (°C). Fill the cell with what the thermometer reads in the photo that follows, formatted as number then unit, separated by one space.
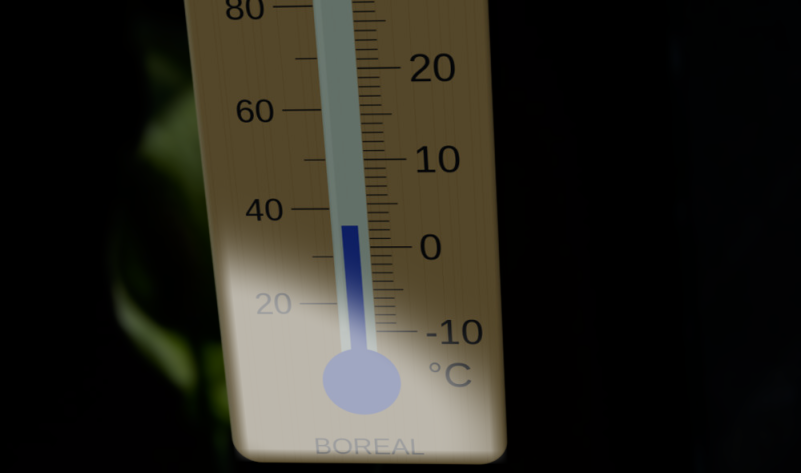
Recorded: 2.5 °C
